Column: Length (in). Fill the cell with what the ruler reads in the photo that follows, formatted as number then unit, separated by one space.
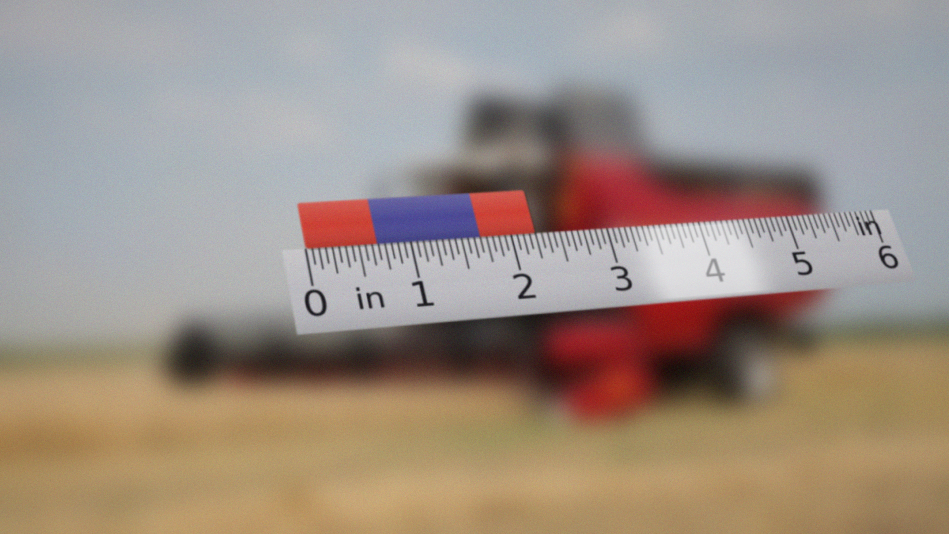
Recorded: 2.25 in
